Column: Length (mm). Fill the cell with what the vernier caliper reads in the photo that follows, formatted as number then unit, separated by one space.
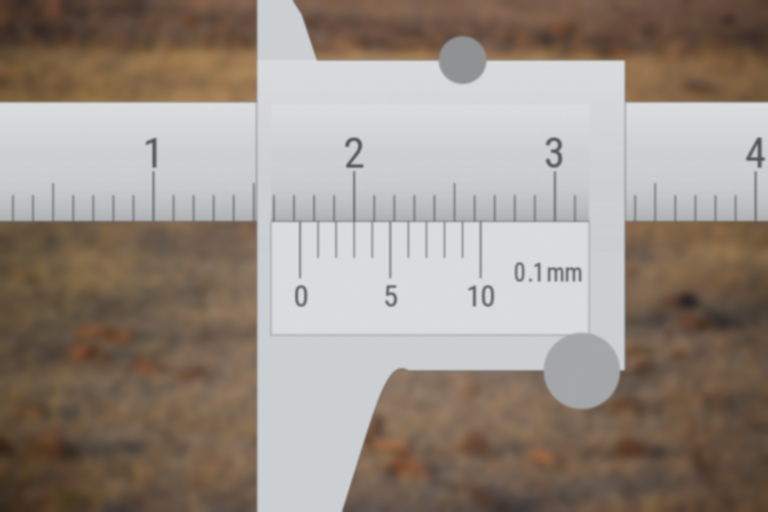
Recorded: 17.3 mm
